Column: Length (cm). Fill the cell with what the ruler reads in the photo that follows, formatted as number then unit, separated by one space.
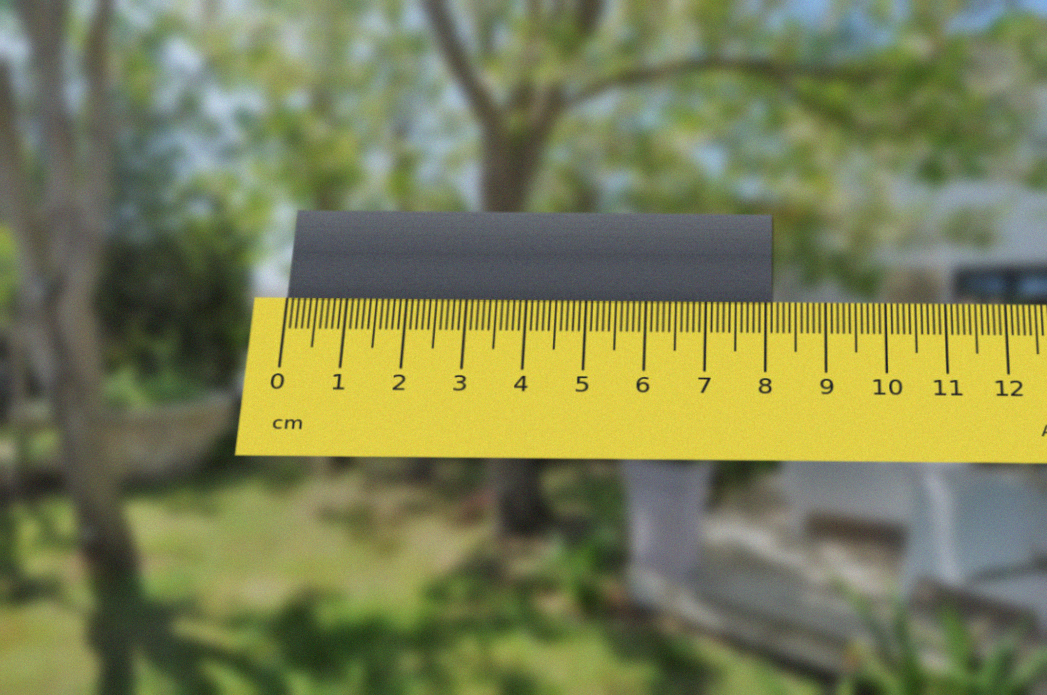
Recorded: 8.1 cm
